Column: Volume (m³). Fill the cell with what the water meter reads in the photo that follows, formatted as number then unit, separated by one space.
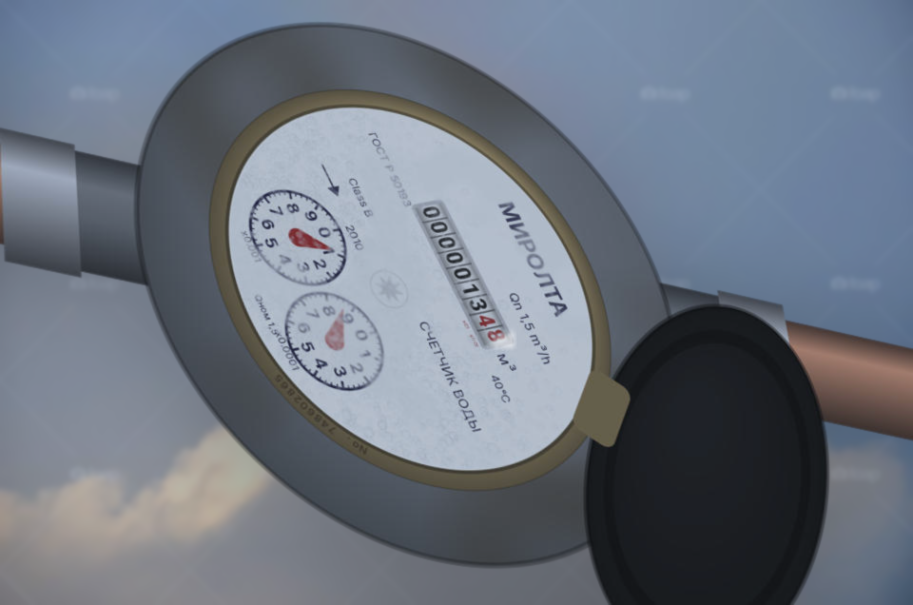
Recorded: 13.4808 m³
